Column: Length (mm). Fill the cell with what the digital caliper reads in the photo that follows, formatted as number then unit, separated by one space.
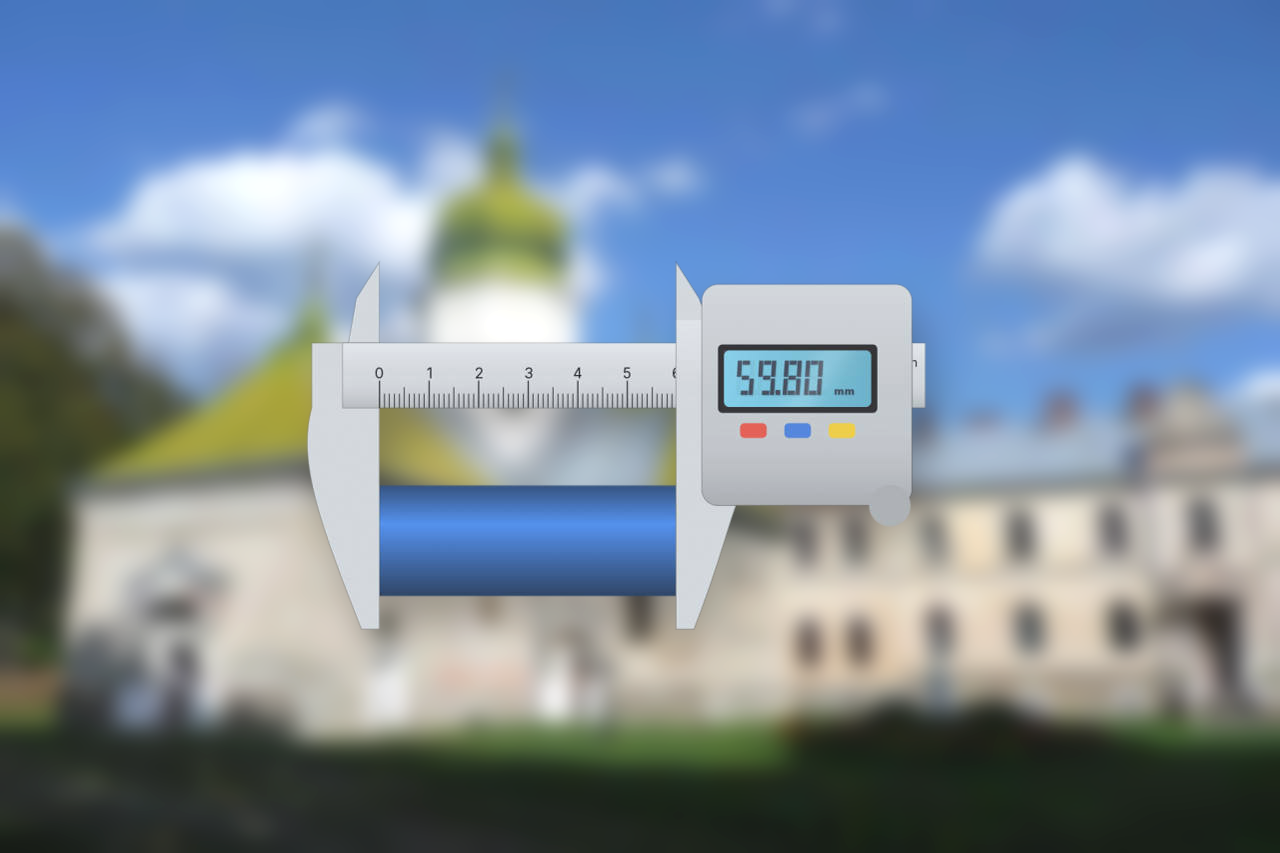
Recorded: 59.80 mm
